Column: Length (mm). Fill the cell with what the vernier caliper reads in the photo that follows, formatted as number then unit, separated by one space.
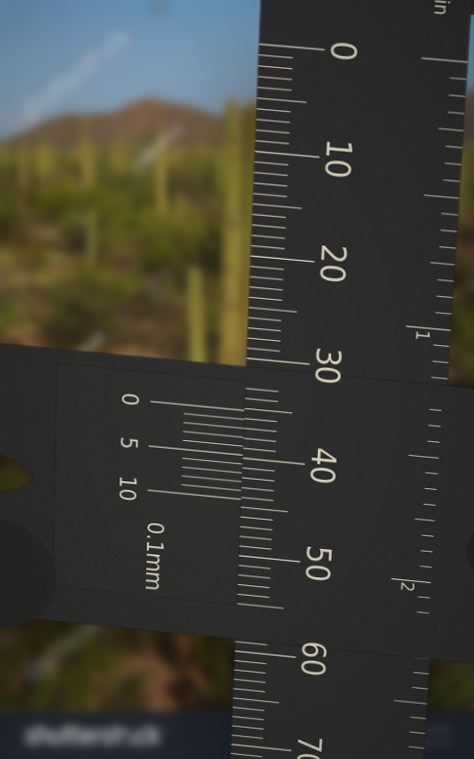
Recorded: 35.2 mm
